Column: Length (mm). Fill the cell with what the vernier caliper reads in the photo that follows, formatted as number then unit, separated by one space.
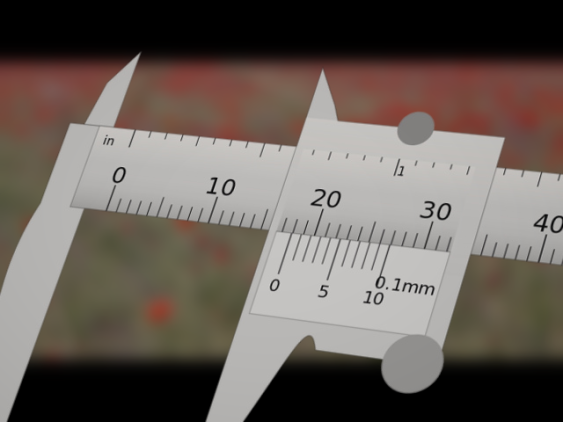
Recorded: 17.9 mm
